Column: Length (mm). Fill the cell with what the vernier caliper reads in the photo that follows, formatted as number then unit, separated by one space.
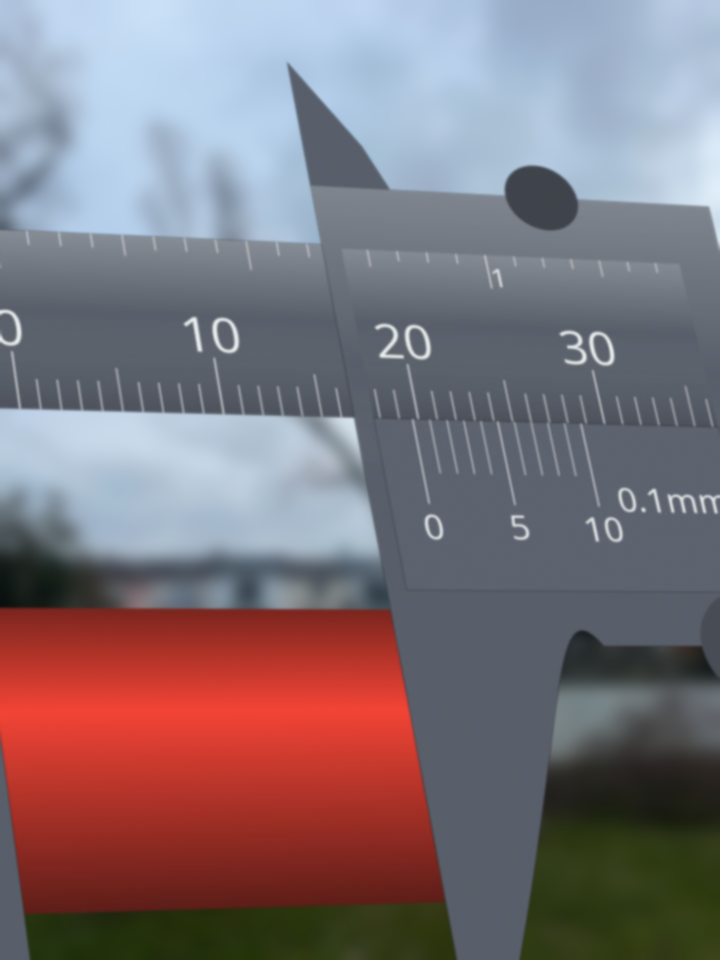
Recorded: 19.7 mm
